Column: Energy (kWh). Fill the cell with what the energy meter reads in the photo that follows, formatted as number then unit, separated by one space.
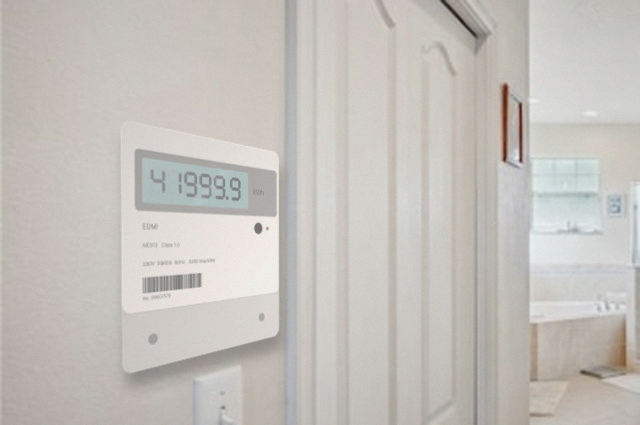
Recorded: 41999.9 kWh
